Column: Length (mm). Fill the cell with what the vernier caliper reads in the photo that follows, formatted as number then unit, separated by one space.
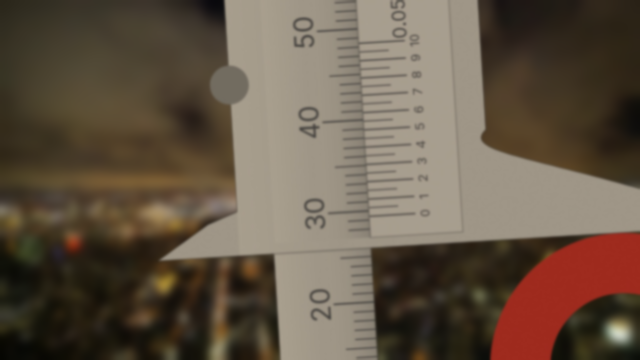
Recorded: 29.4 mm
